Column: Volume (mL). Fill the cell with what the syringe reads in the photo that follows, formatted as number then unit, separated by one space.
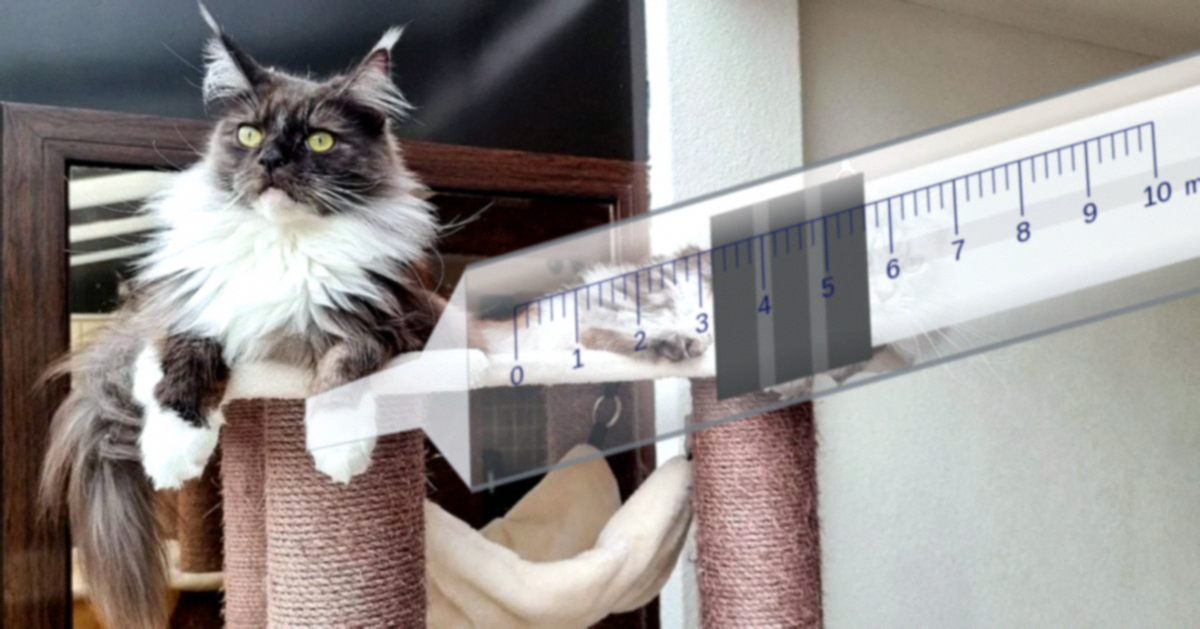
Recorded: 3.2 mL
